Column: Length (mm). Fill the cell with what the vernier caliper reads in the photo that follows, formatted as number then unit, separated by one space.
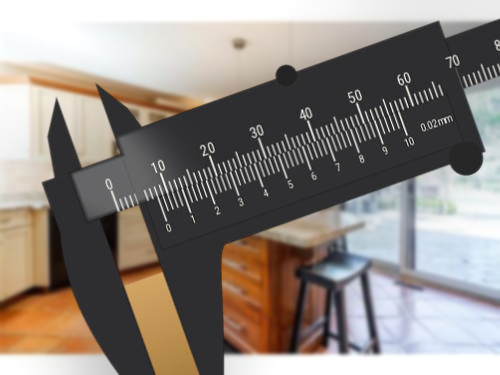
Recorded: 8.0 mm
